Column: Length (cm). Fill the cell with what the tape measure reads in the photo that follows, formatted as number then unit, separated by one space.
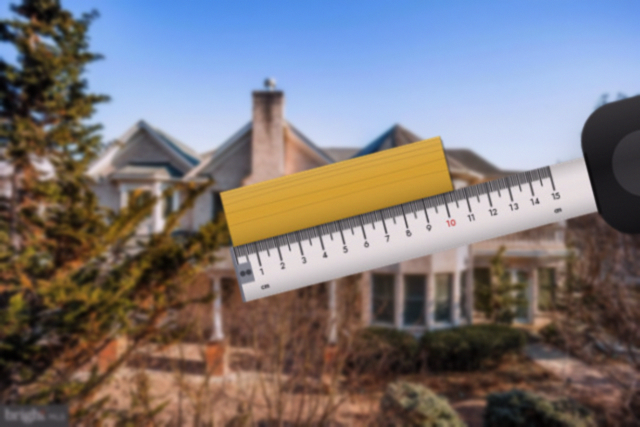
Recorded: 10.5 cm
